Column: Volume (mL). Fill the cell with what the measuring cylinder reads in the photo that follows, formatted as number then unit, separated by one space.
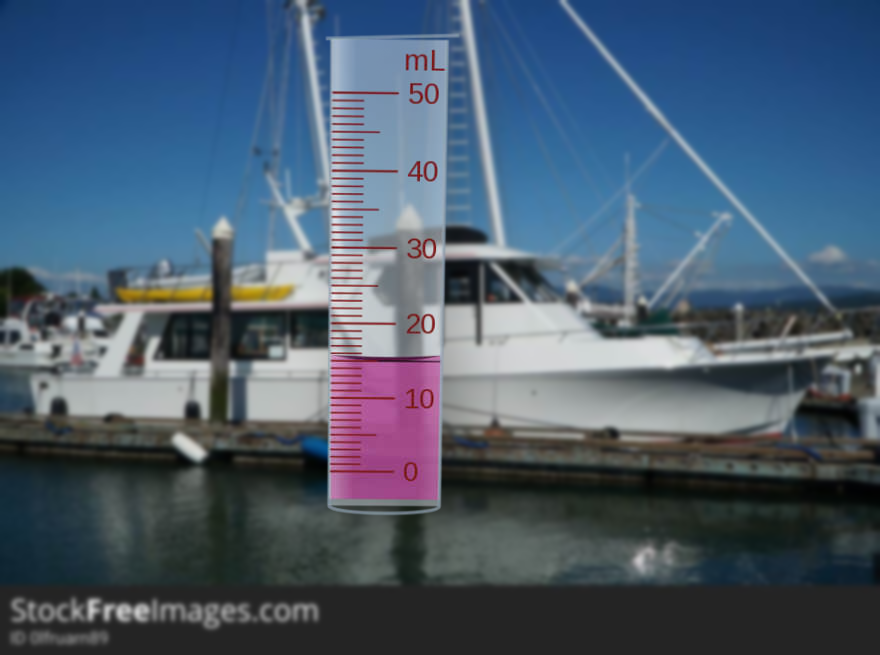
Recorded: 15 mL
